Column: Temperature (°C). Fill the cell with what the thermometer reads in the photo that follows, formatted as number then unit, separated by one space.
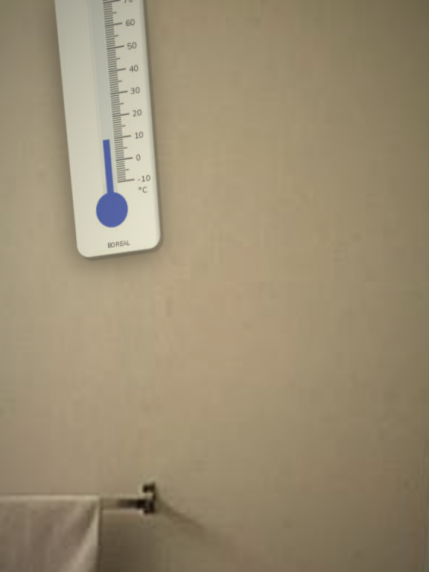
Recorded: 10 °C
